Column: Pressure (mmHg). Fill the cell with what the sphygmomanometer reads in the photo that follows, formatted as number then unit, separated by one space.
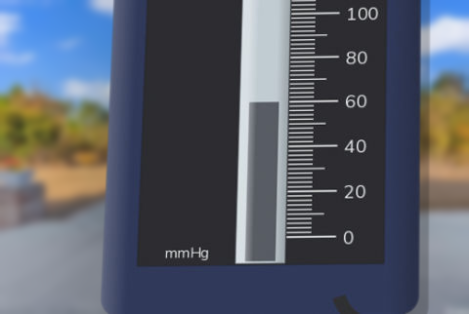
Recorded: 60 mmHg
